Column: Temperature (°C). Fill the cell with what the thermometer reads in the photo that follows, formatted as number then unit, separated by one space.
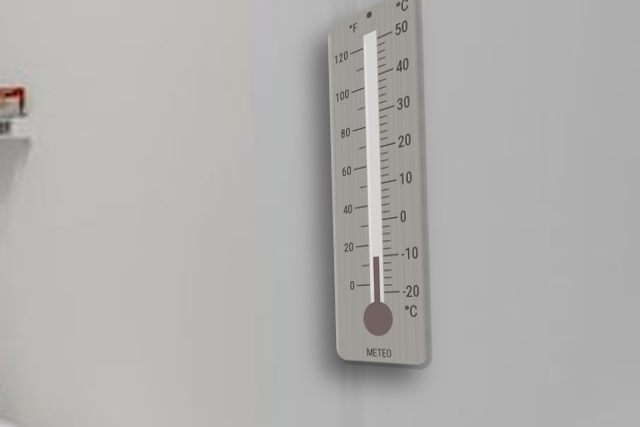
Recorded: -10 °C
